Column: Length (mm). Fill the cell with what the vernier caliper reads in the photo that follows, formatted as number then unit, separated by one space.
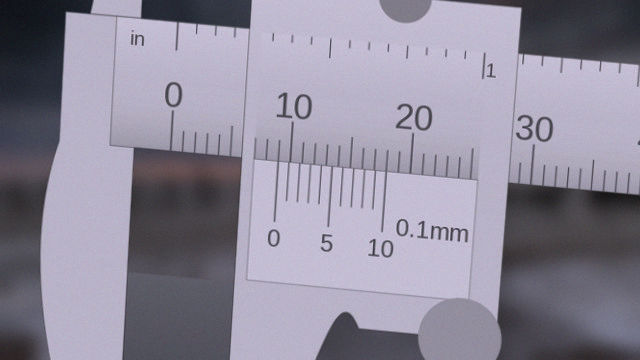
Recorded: 9.0 mm
